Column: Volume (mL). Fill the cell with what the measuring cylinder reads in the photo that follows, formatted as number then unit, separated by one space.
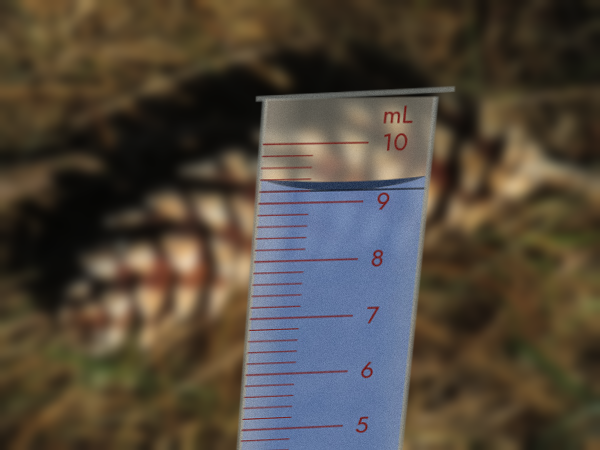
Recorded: 9.2 mL
